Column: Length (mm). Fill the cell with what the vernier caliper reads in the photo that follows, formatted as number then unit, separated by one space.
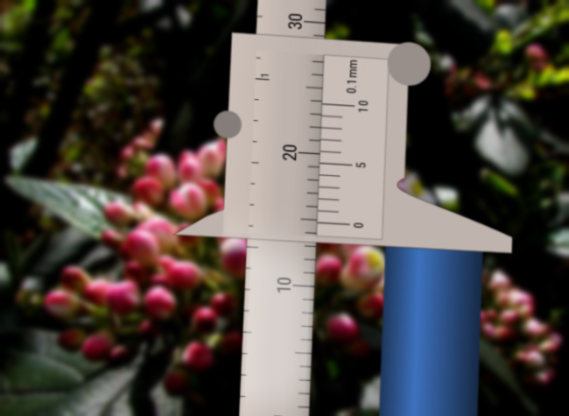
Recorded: 14.8 mm
